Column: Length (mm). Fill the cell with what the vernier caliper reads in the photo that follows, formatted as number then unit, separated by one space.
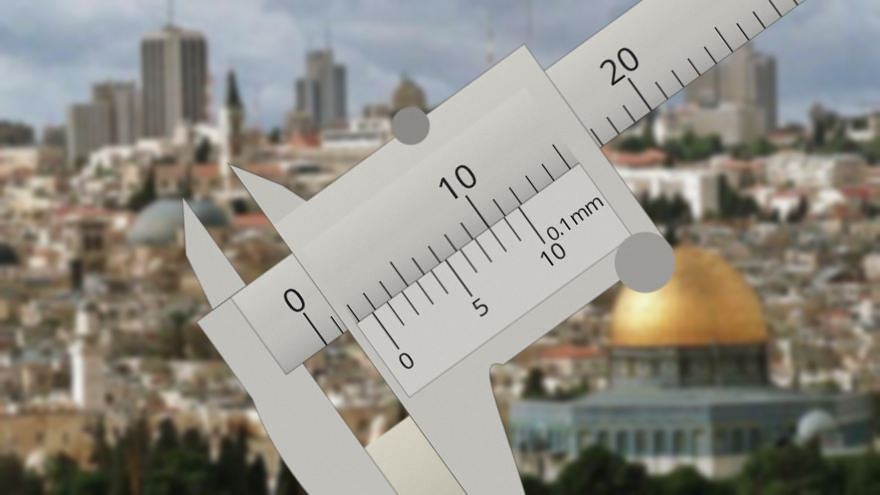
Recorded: 2.8 mm
